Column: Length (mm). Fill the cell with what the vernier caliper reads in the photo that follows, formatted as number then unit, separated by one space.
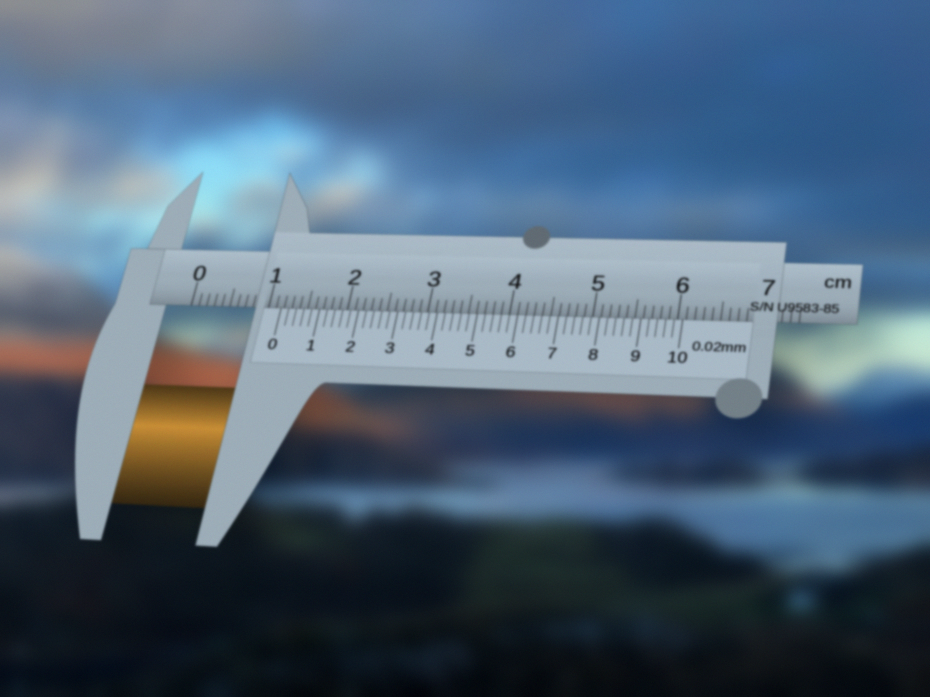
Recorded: 11.6 mm
